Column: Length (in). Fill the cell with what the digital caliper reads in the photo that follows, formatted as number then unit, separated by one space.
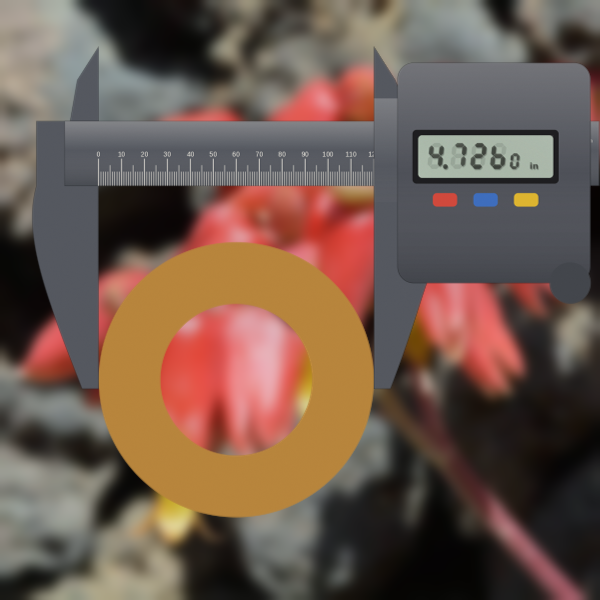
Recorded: 4.7260 in
